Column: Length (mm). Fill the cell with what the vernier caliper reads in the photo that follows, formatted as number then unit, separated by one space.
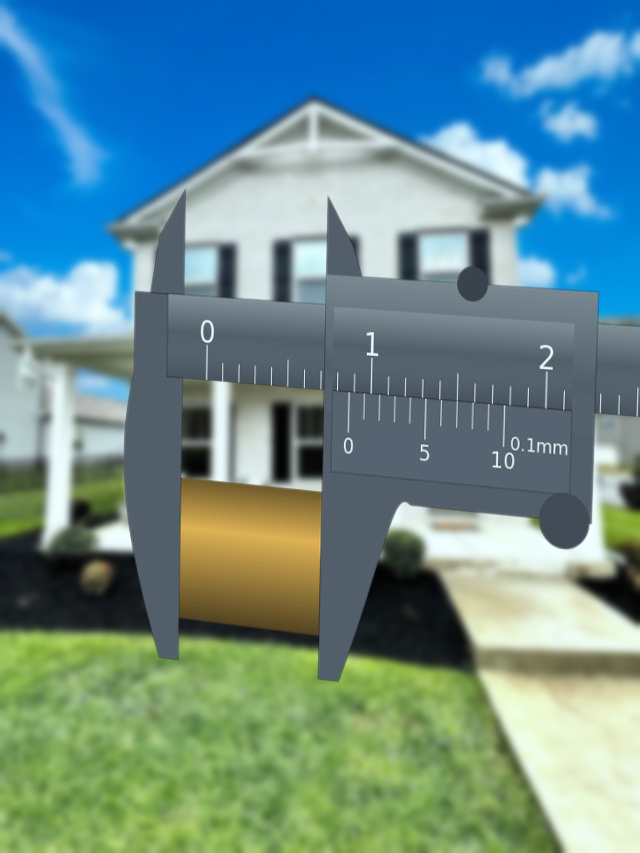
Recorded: 8.7 mm
